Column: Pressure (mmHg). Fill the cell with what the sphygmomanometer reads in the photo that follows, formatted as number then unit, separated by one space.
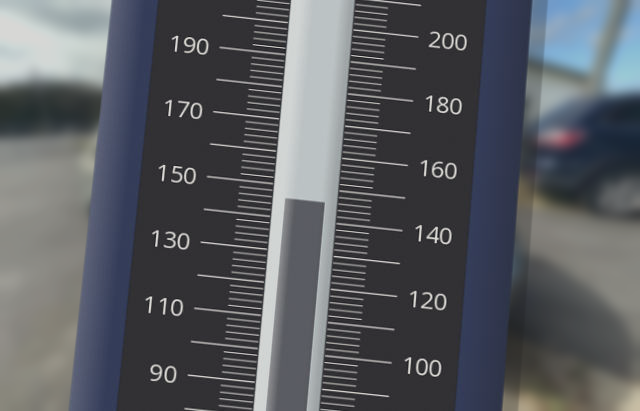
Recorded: 146 mmHg
